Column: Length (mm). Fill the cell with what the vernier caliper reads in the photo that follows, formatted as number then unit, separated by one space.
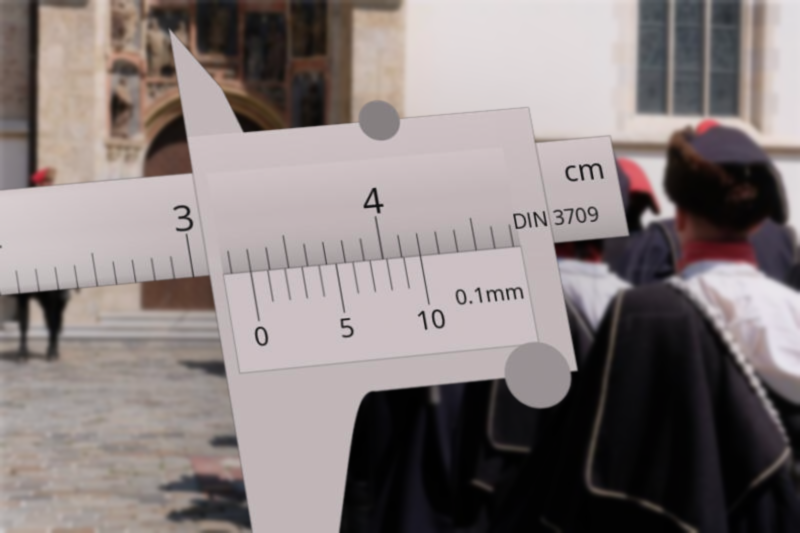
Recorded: 33.0 mm
